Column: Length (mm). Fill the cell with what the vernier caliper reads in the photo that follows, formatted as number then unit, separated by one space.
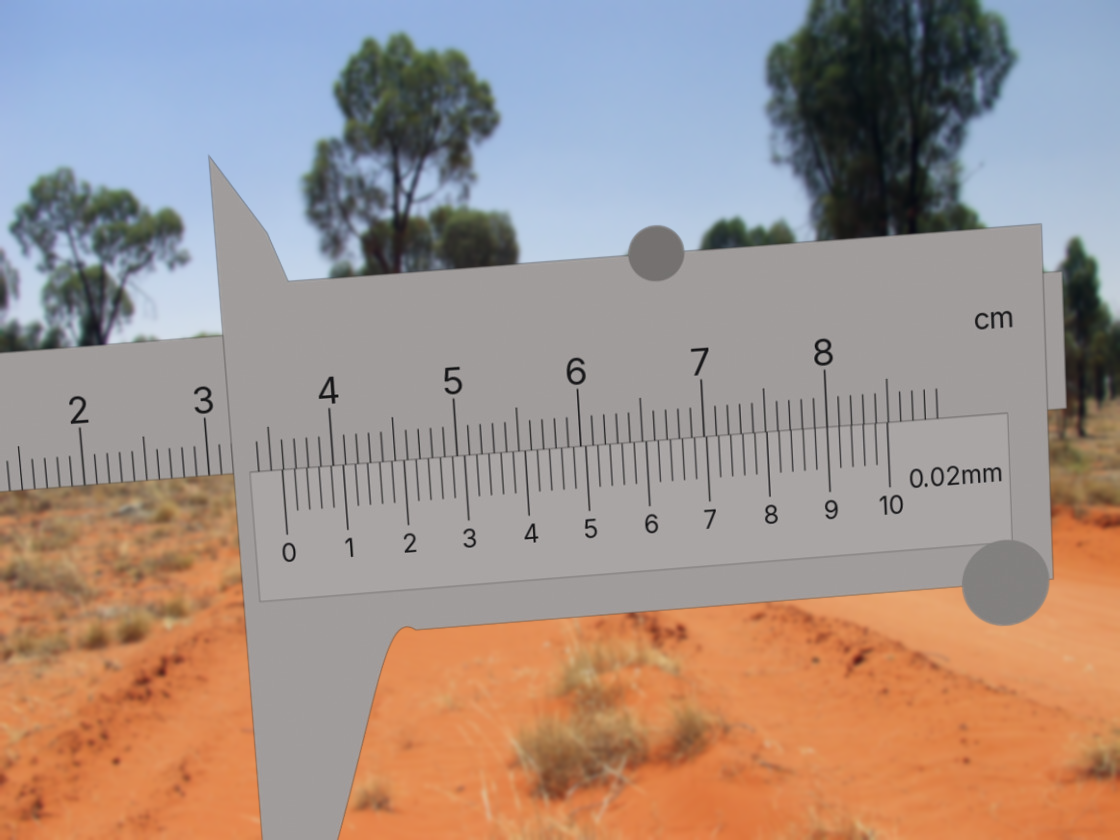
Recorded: 35.9 mm
